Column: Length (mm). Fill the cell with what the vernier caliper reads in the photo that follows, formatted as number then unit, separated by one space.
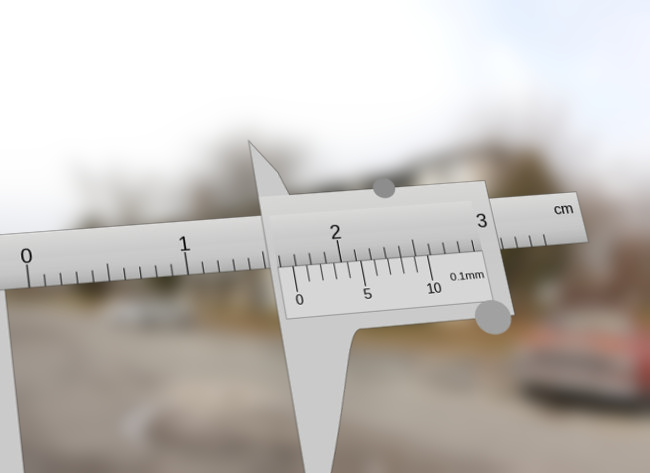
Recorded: 16.8 mm
